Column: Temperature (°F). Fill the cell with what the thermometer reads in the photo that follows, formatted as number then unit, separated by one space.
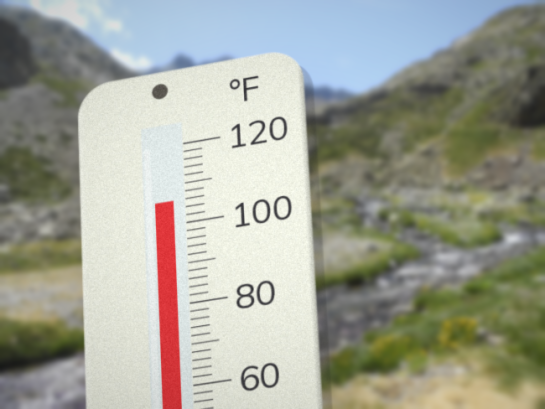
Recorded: 106 °F
